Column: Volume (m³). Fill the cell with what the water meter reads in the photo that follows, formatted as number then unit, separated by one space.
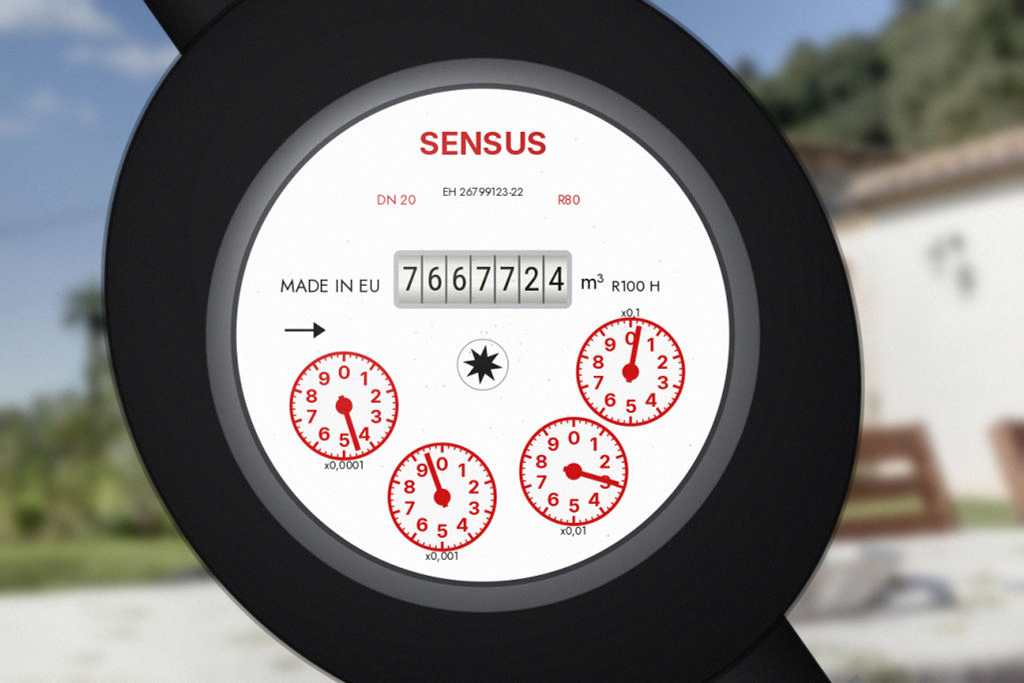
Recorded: 7667724.0294 m³
